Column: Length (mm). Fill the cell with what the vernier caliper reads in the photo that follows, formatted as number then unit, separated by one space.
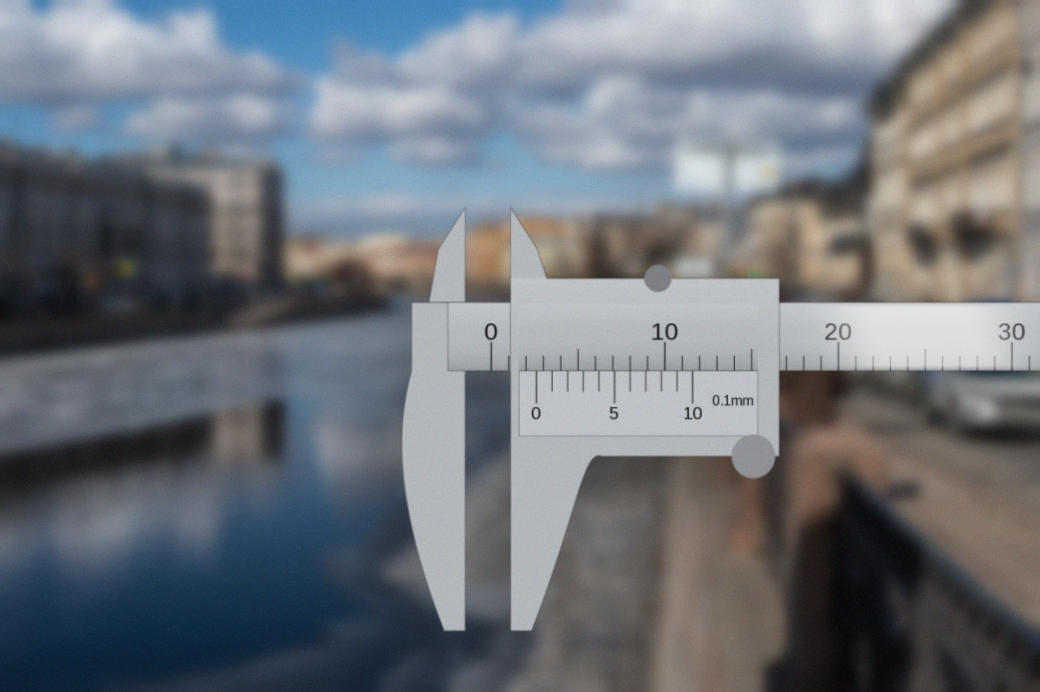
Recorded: 2.6 mm
